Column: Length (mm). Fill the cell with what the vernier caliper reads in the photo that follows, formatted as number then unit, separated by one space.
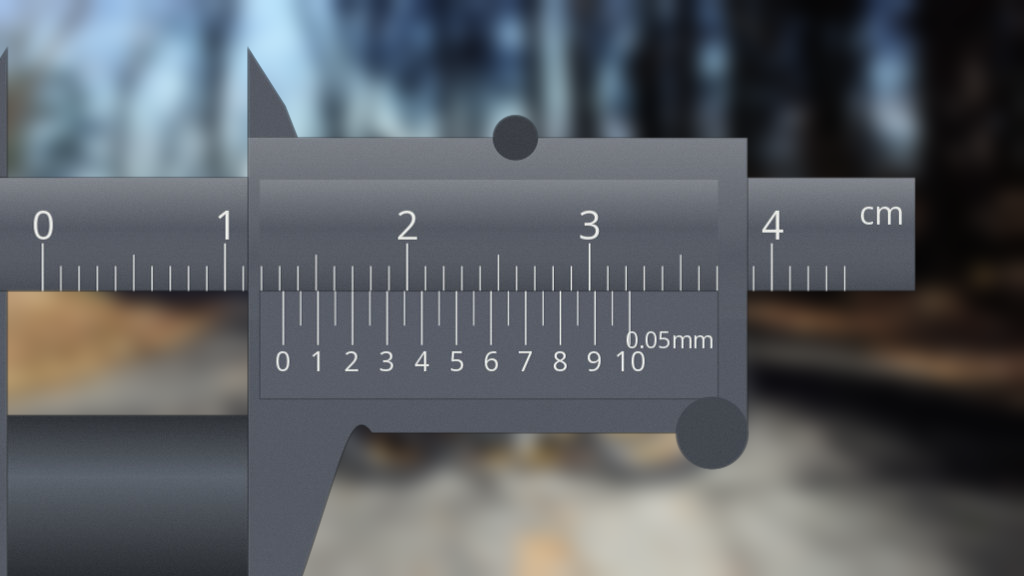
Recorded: 13.2 mm
